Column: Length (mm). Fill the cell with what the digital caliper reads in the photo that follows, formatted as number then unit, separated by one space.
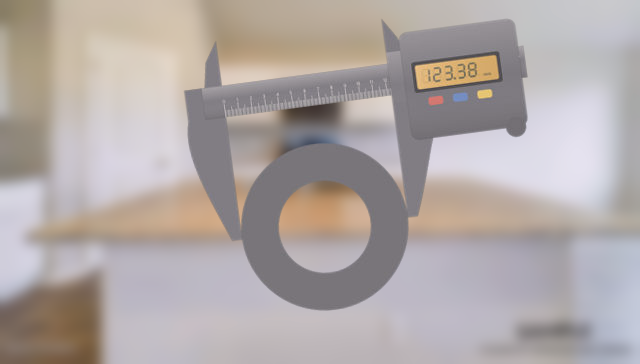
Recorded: 123.38 mm
